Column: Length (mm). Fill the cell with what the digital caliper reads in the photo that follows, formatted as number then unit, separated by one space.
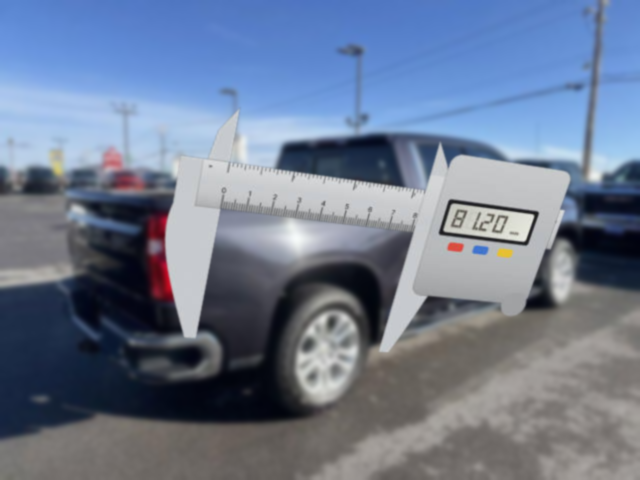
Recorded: 81.20 mm
